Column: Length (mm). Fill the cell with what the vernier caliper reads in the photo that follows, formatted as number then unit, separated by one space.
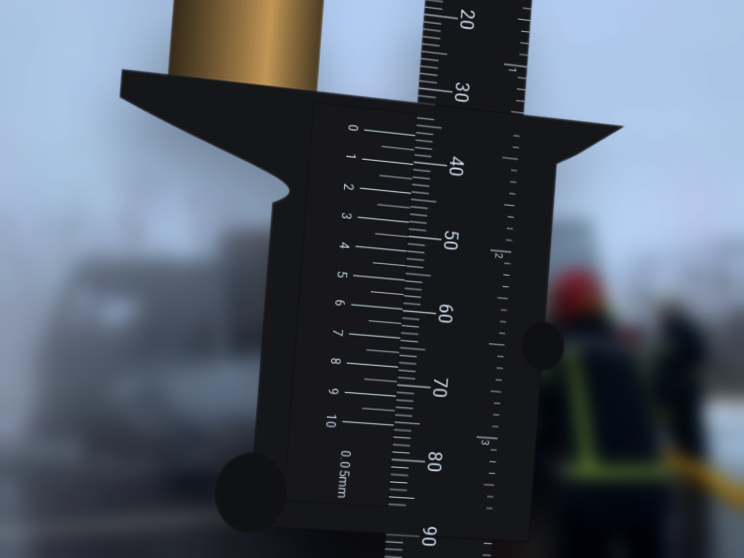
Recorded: 36.4 mm
